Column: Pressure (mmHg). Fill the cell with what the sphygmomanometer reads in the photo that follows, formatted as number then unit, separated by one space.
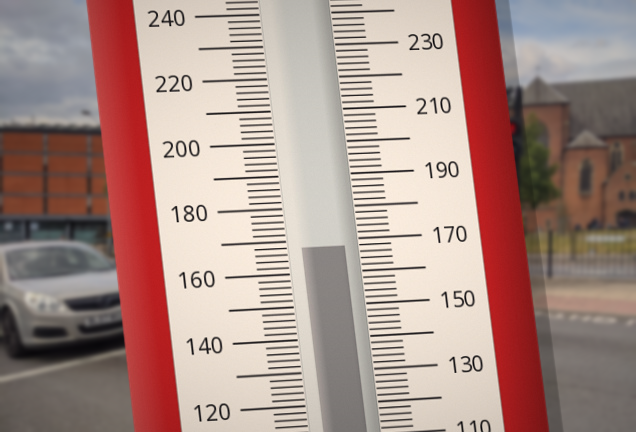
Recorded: 168 mmHg
